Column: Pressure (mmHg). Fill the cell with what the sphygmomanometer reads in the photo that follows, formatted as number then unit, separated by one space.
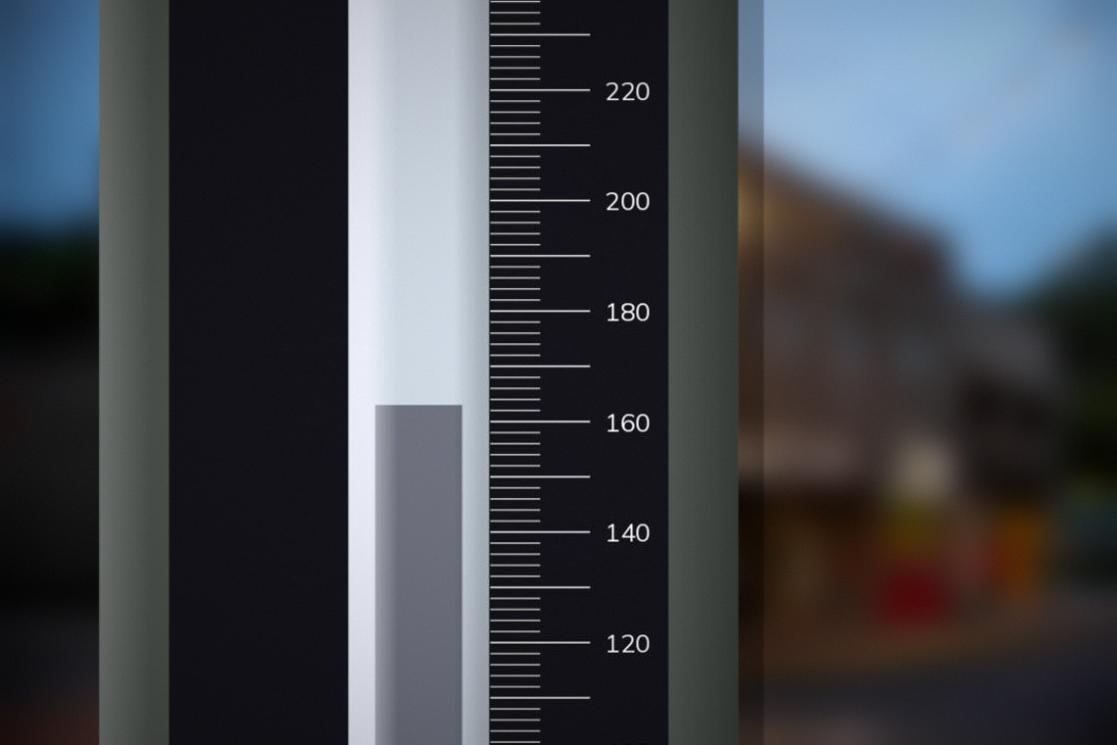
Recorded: 163 mmHg
